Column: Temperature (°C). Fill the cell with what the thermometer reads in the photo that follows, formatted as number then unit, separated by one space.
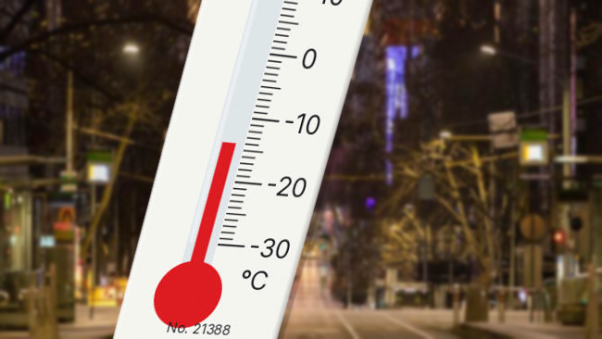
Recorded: -14 °C
